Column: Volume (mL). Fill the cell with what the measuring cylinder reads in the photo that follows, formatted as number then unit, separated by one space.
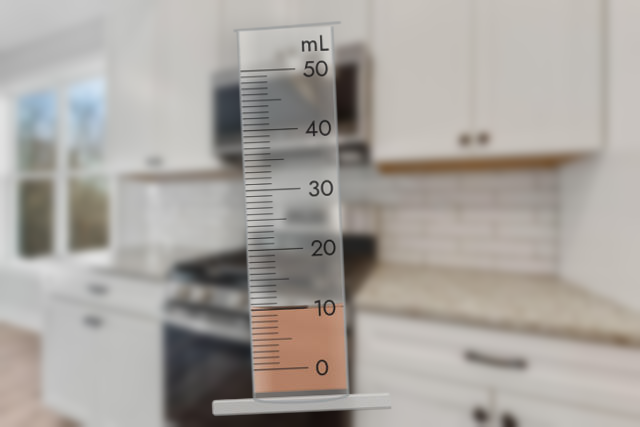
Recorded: 10 mL
